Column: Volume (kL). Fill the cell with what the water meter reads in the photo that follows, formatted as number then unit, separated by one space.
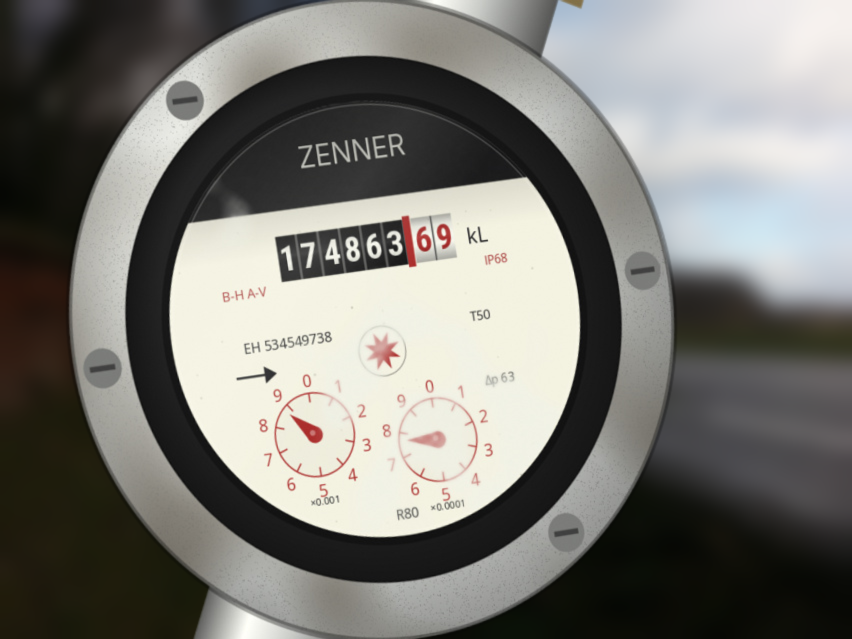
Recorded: 174863.6987 kL
